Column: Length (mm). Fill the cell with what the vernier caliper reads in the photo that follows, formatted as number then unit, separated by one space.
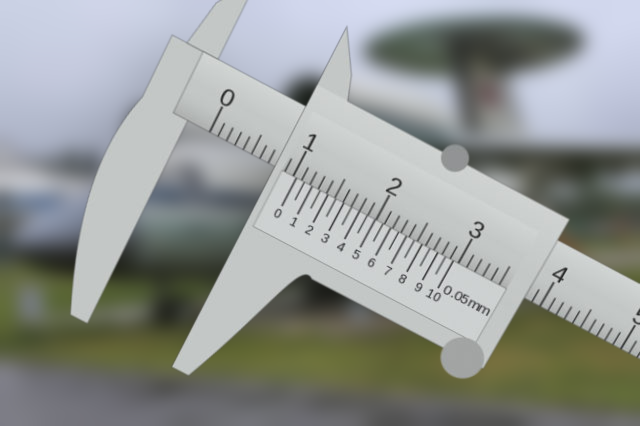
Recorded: 10.4 mm
